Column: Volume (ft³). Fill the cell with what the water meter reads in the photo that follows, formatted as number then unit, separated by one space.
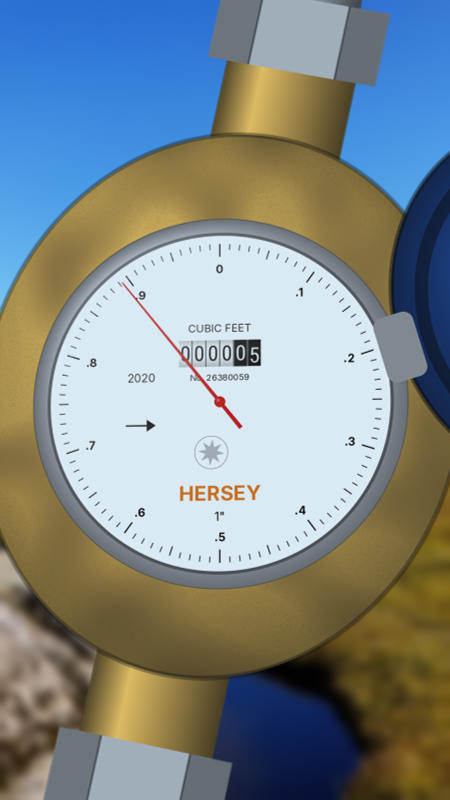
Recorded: 4.89 ft³
